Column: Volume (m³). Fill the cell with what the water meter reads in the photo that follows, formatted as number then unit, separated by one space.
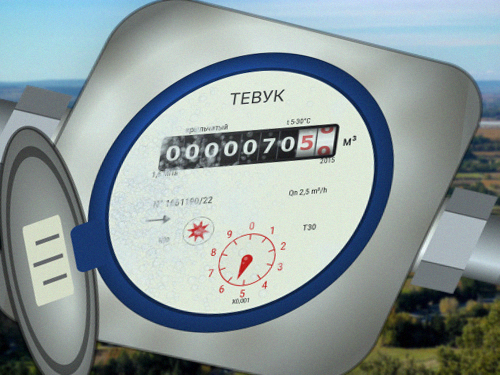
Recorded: 70.585 m³
